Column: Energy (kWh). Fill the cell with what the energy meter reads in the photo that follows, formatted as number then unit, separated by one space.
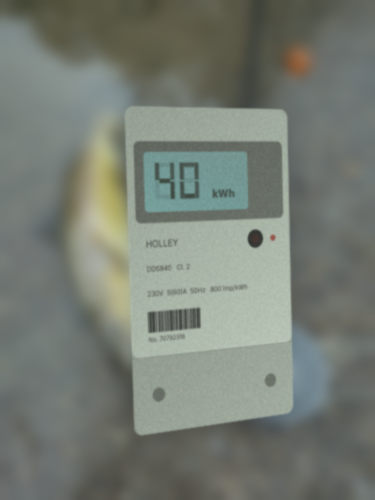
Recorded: 40 kWh
